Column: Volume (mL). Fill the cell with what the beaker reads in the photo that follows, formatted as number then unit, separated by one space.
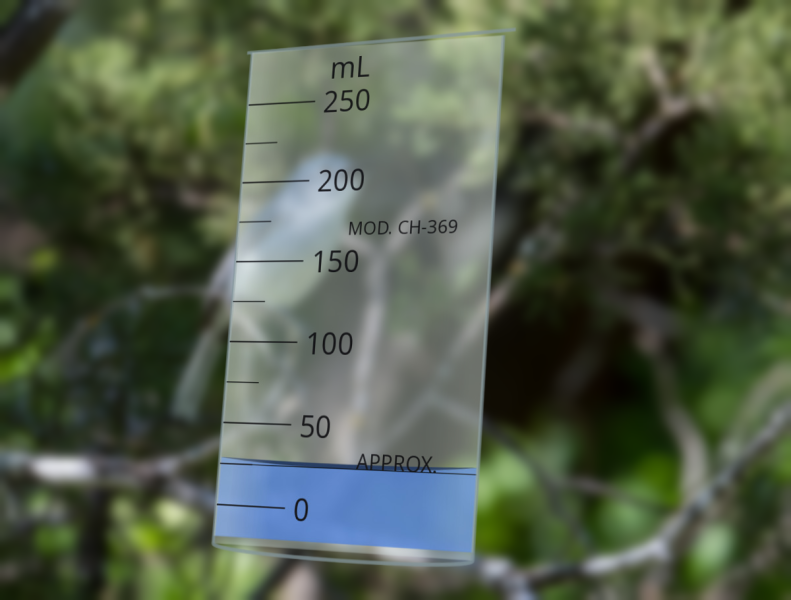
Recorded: 25 mL
